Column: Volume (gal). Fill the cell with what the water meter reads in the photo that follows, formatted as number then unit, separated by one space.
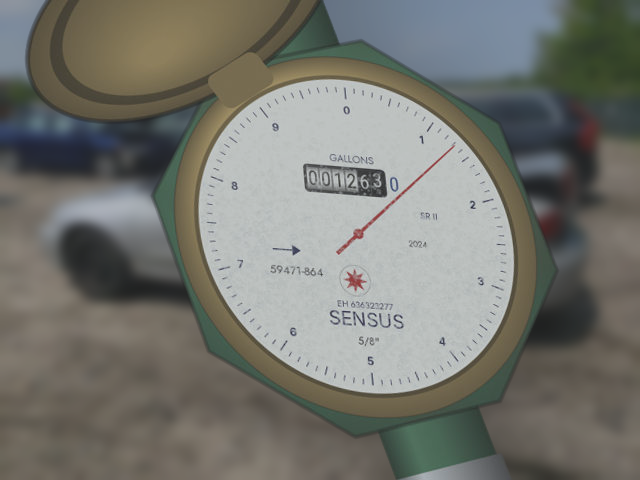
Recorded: 12631.3 gal
